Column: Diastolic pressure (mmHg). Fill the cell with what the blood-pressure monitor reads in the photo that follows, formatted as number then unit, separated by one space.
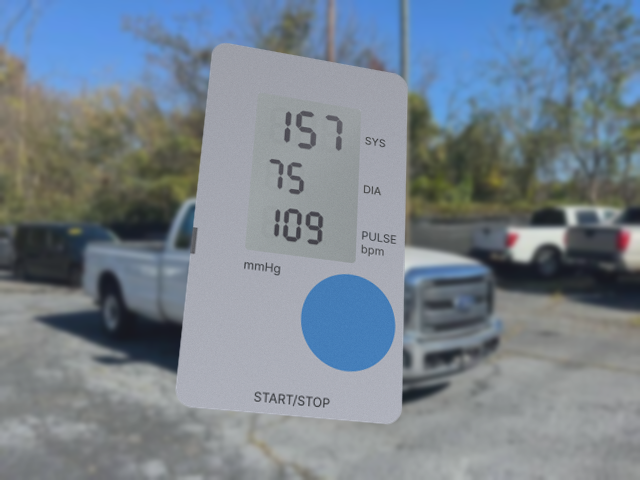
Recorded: 75 mmHg
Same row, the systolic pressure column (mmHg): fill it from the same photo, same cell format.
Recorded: 157 mmHg
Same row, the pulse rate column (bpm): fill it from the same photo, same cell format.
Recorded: 109 bpm
